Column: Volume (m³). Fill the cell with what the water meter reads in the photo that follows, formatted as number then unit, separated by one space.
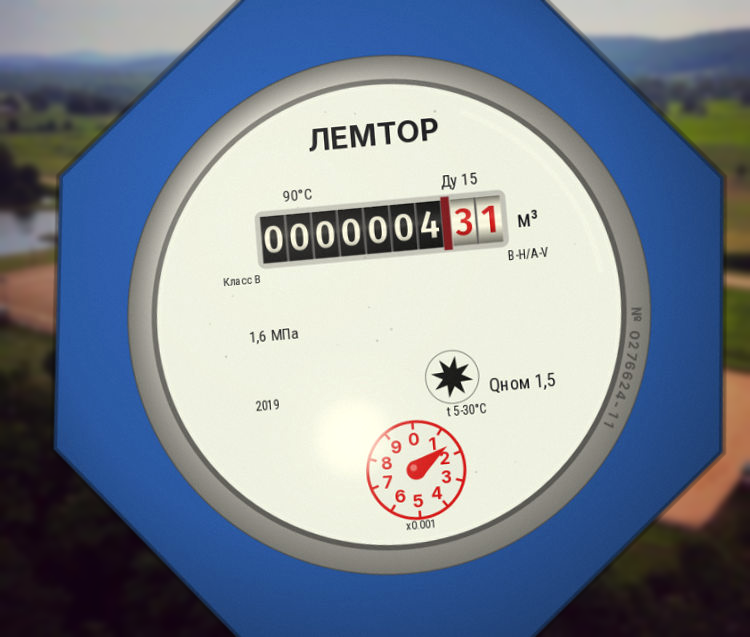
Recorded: 4.311 m³
